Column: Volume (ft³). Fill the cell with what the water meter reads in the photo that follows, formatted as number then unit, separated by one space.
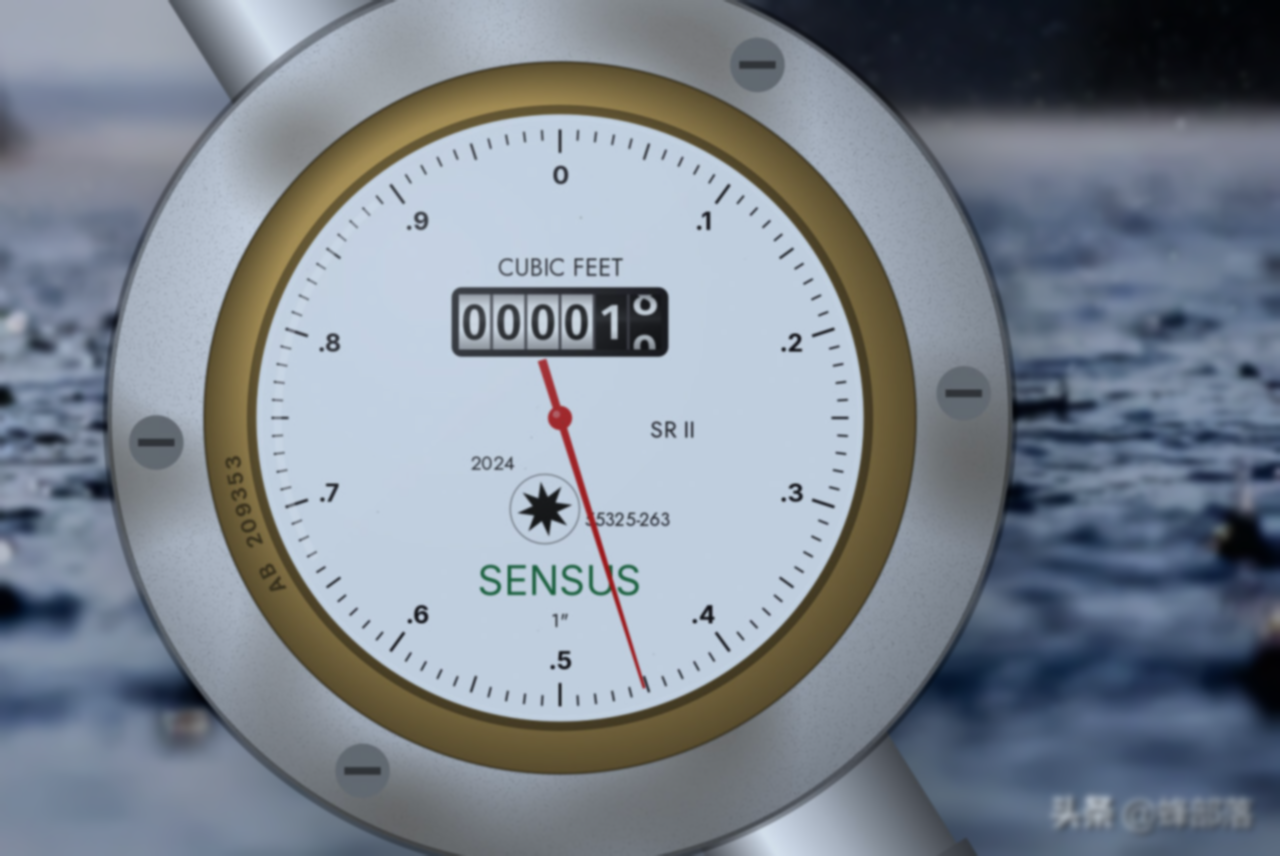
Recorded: 18.45 ft³
